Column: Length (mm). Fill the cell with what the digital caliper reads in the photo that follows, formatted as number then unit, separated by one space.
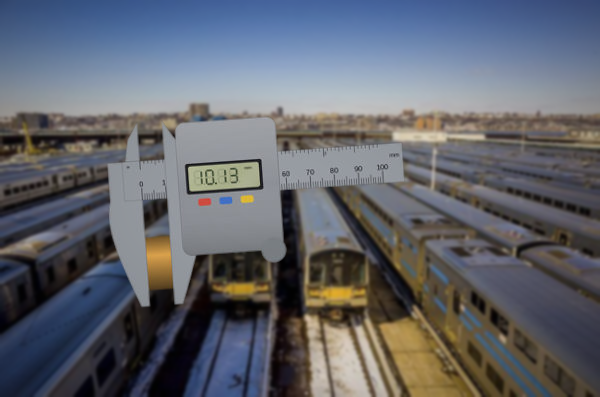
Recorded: 10.13 mm
